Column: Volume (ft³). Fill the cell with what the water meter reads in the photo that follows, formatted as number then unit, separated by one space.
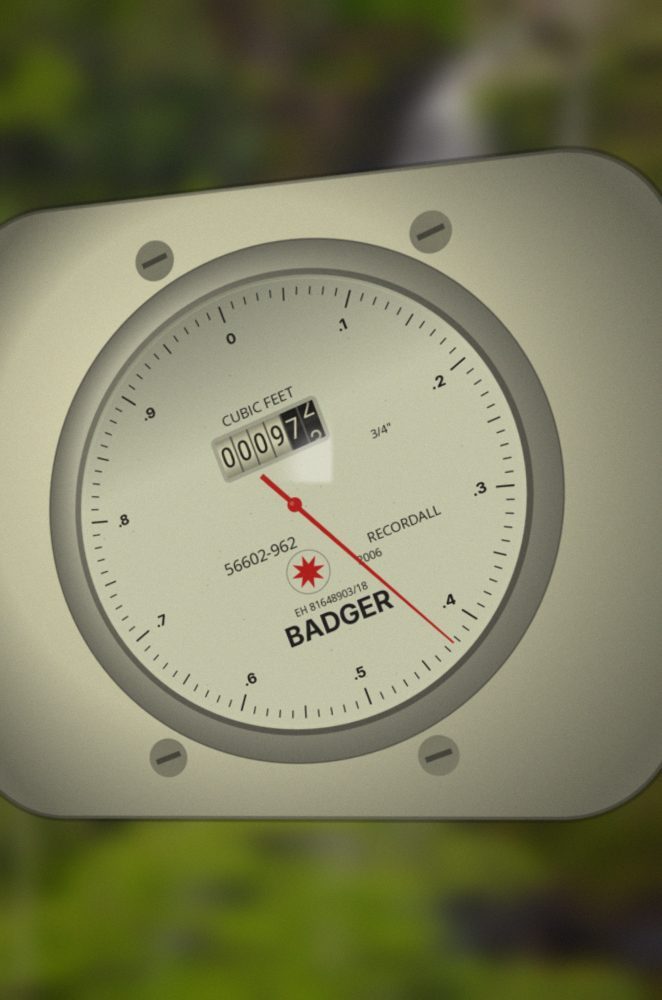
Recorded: 972.42 ft³
